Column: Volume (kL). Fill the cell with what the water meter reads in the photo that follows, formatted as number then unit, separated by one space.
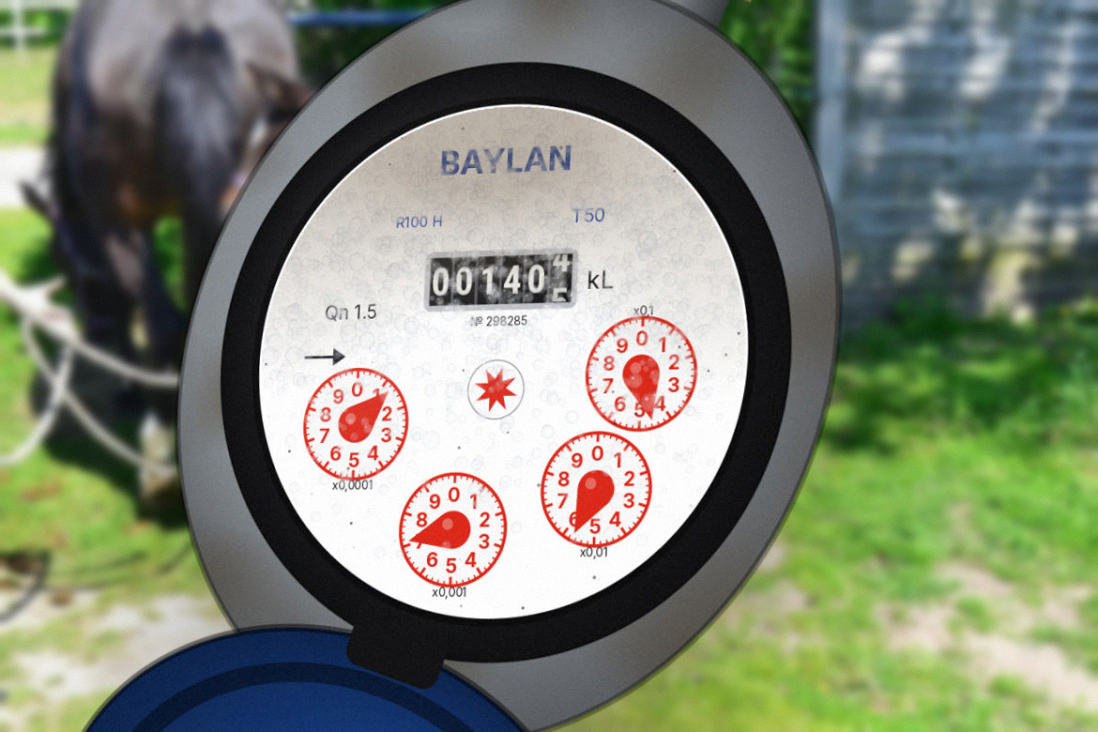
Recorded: 1404.4571 kL
